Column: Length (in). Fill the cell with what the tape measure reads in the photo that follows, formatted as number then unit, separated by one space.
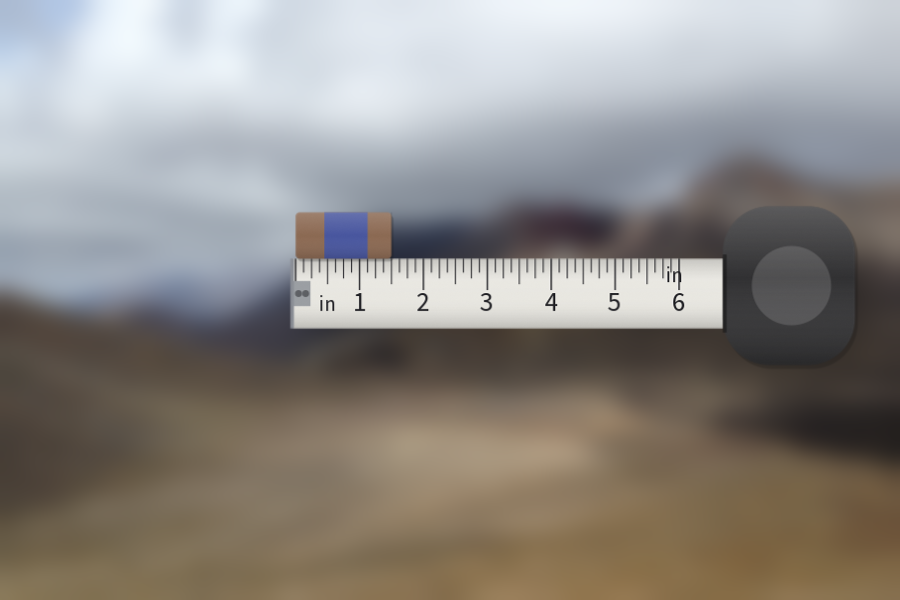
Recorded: 1.5 in
